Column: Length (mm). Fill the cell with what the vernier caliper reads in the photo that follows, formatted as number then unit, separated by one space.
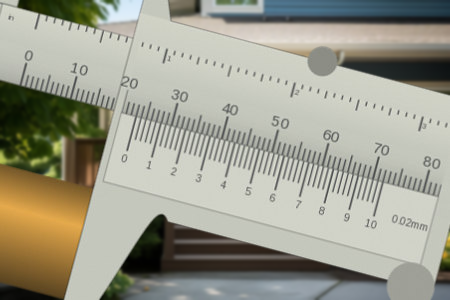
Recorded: 23.0 mm
